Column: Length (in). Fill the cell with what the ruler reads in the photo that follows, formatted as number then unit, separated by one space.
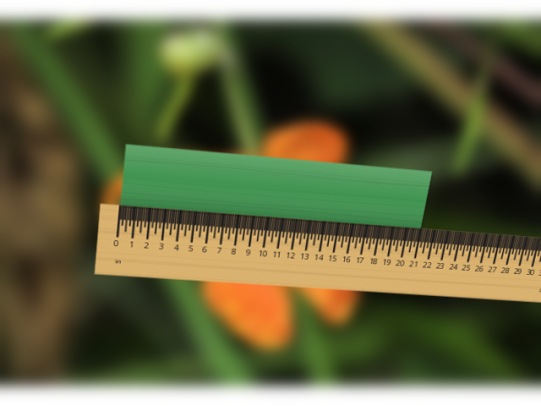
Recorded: 21 in
